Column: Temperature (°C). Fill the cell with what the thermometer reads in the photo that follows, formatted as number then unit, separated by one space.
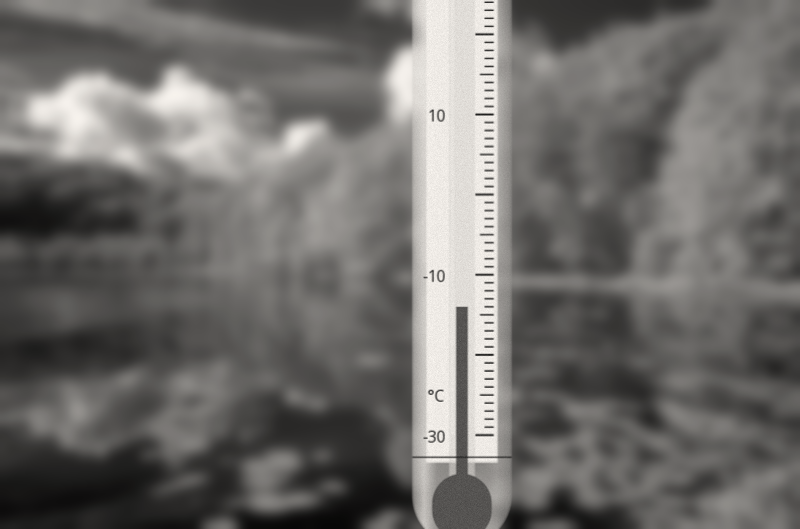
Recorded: -14 °C
